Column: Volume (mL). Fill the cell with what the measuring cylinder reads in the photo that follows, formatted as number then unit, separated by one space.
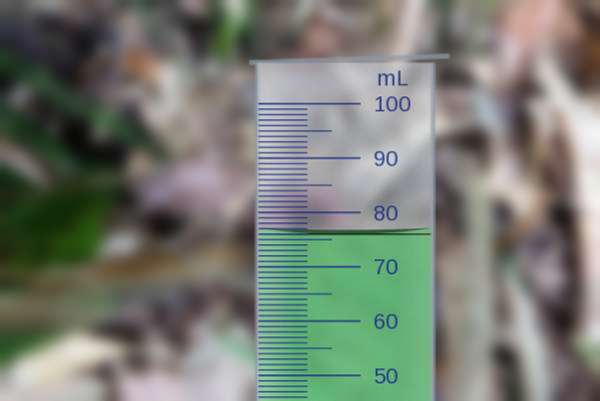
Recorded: 76 mL
